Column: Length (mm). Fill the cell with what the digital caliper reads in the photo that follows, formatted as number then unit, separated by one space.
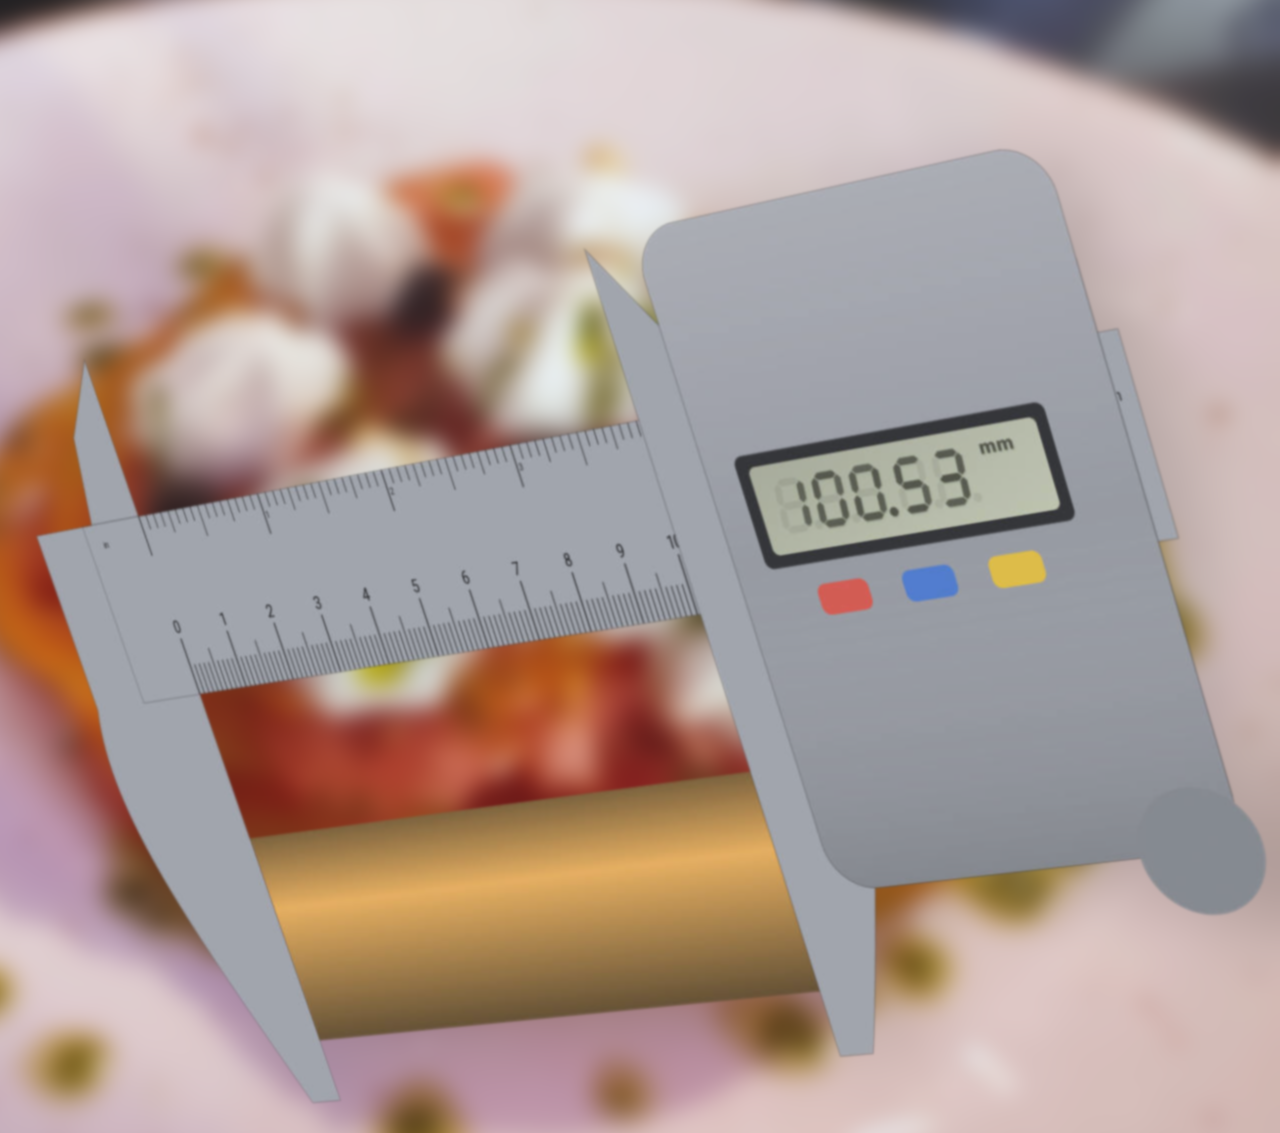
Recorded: 100.53 mm
